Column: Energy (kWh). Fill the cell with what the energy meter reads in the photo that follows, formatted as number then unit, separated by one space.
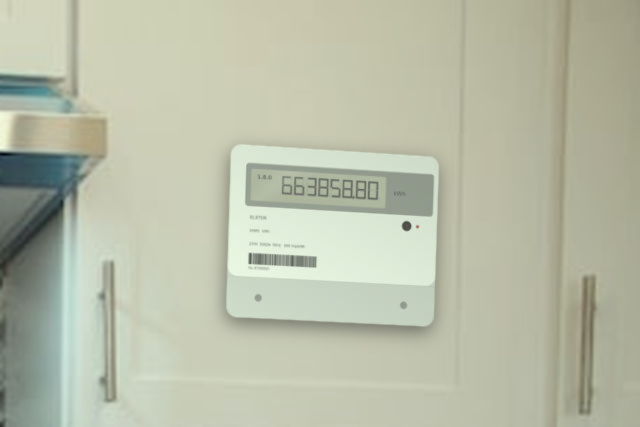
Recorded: 663858.80 kWh
